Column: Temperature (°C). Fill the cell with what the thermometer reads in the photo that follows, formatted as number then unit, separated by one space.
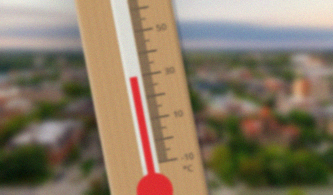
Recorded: 30 °C
